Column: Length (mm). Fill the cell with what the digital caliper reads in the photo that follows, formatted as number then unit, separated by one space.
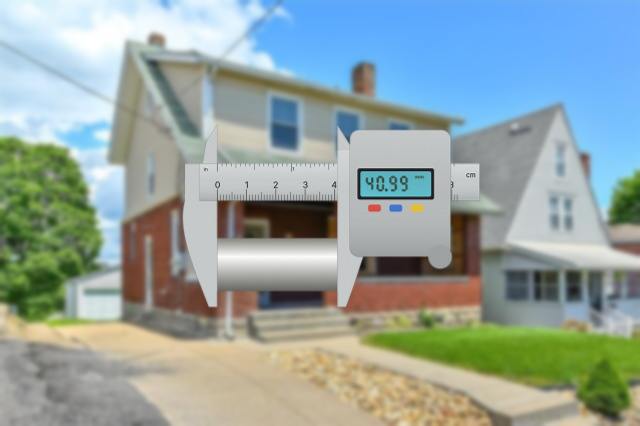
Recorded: 40.99 mm
